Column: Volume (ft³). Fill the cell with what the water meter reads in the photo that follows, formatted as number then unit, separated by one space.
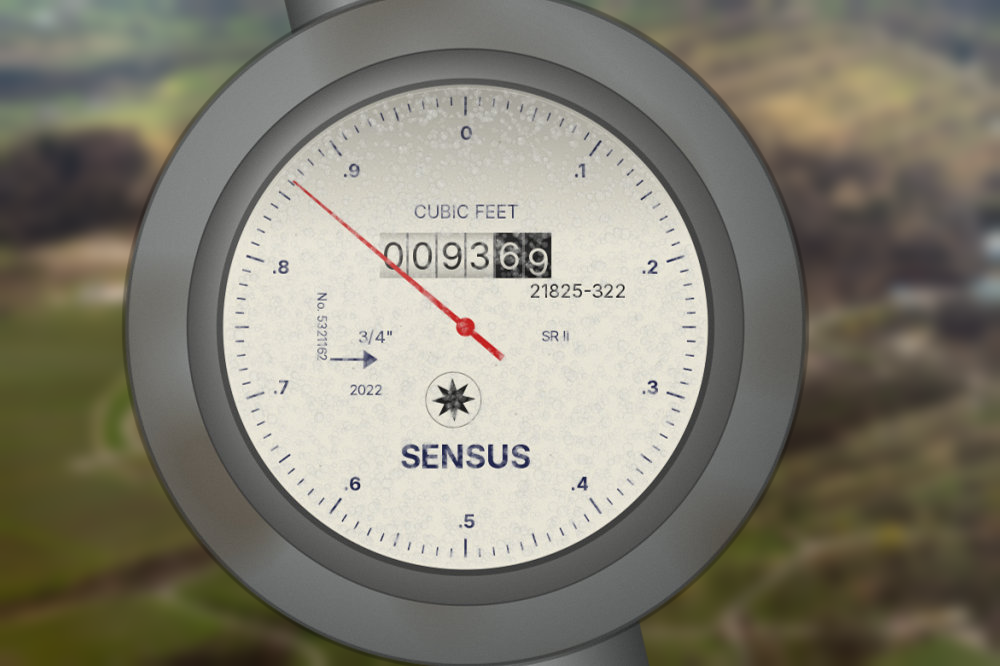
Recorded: 9368.86 ft³
